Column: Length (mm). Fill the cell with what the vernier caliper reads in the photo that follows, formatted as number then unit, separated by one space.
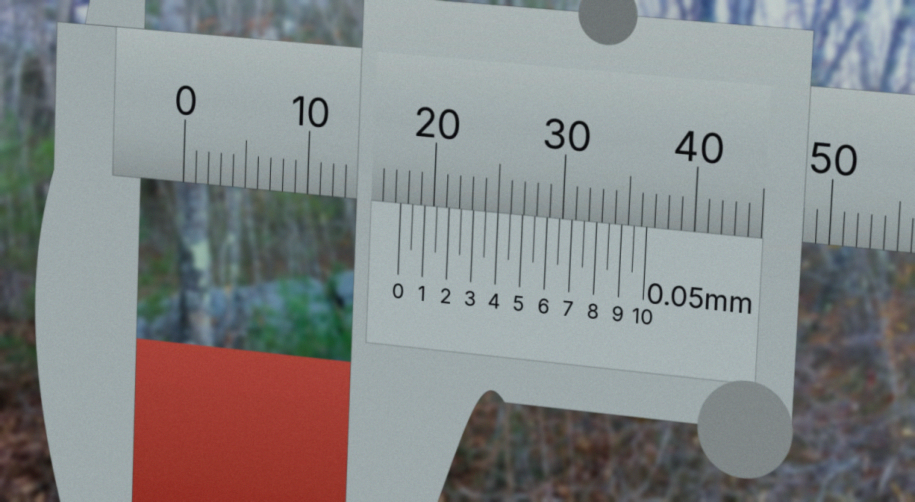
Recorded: 17.4 mm
